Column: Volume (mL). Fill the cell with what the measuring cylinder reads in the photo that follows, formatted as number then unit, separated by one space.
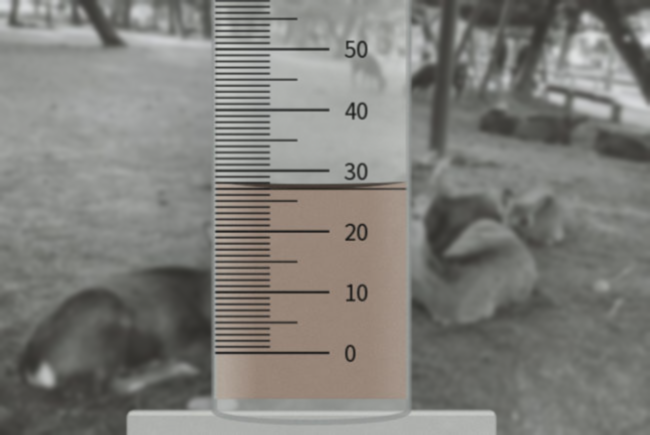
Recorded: 27 mL
